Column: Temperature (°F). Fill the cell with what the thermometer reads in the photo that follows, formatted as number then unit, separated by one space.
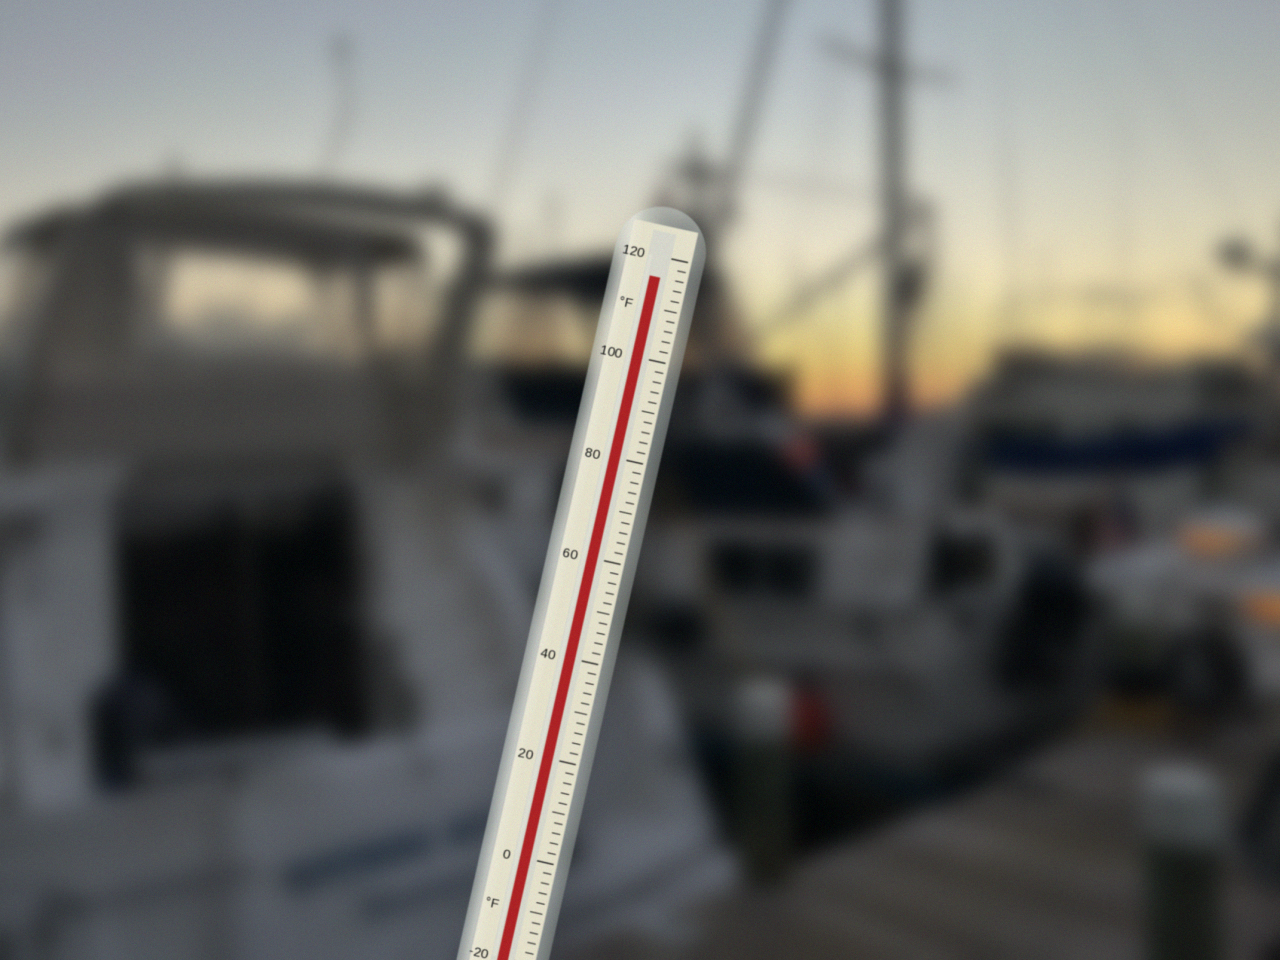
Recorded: 116 °F
